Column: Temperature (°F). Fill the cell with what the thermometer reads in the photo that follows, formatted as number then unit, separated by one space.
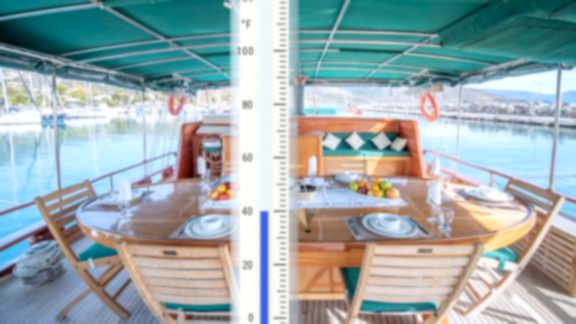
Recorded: 40 °F
